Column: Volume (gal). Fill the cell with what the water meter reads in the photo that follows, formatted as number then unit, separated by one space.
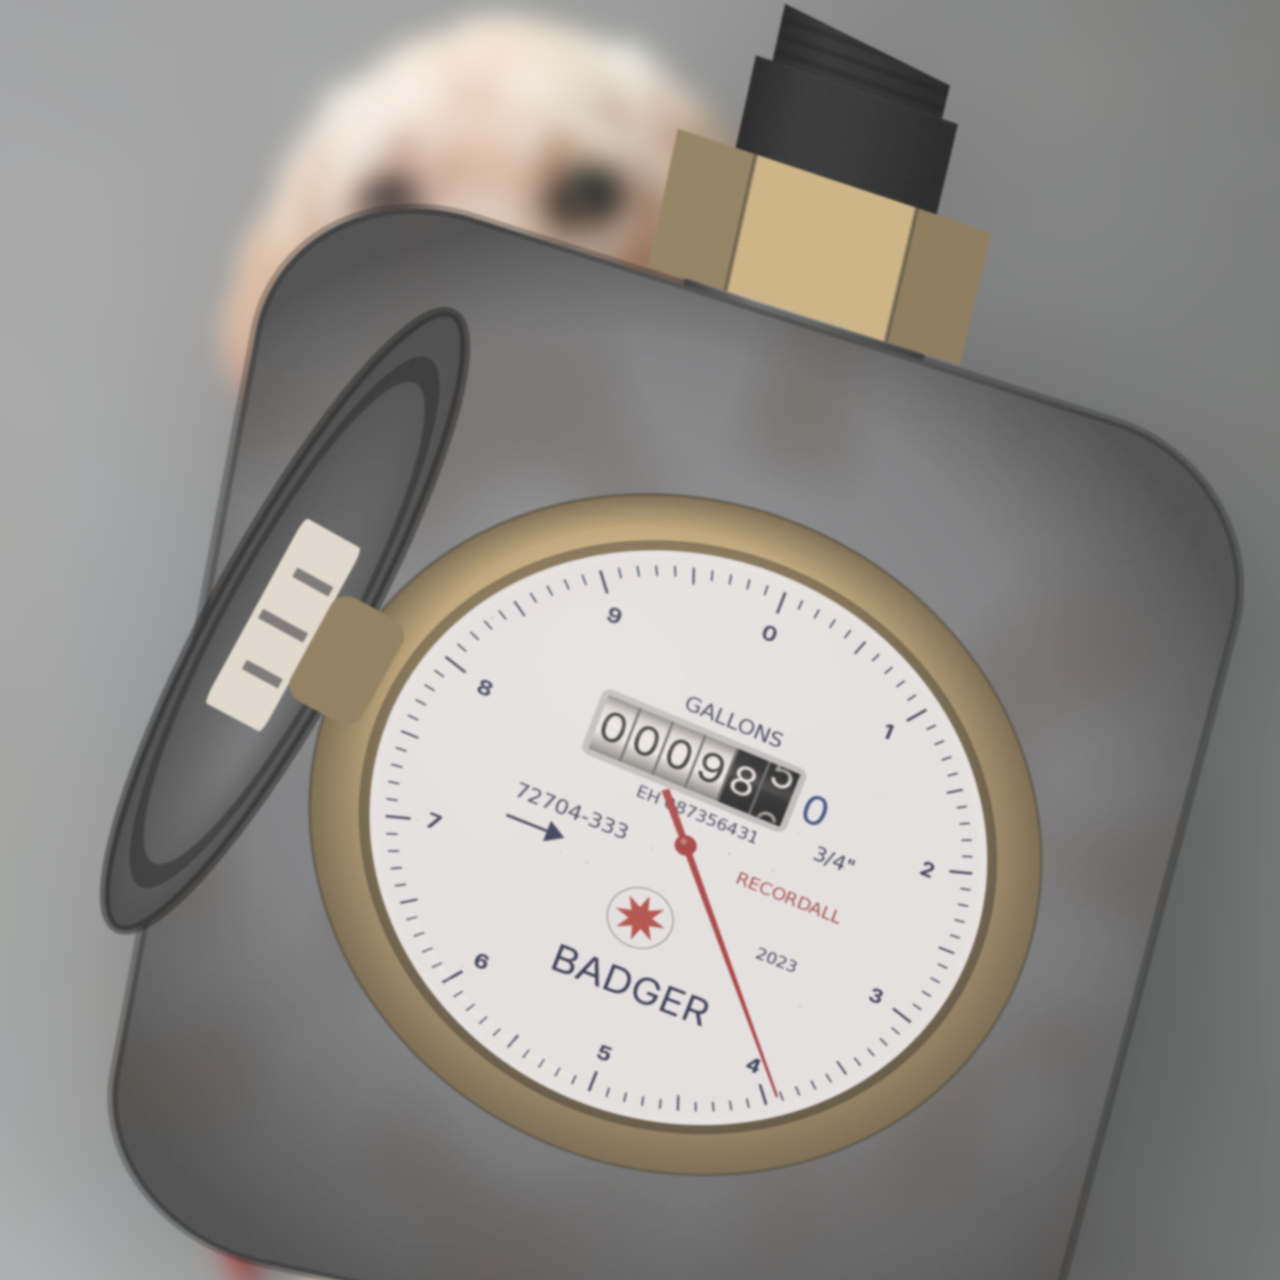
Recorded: 9853.9 gal
